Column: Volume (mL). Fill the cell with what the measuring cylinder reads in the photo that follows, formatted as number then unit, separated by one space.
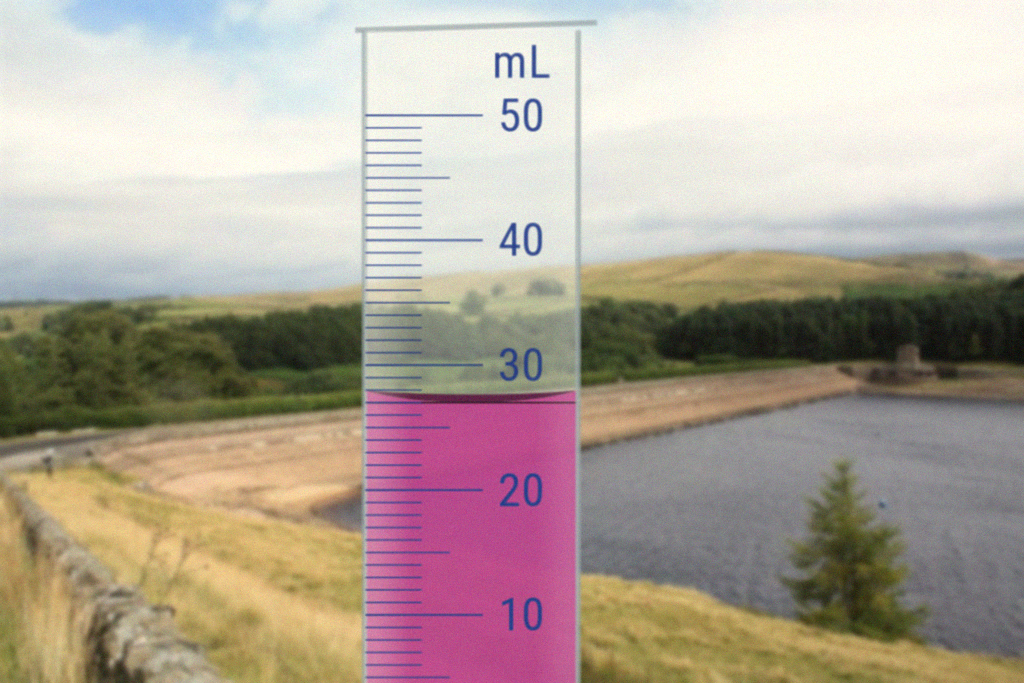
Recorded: 27 mL
